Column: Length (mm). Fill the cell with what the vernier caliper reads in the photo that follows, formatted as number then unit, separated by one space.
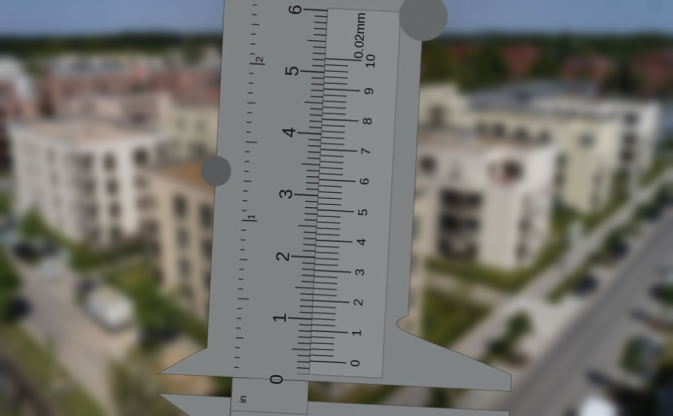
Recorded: 3.2 mm
